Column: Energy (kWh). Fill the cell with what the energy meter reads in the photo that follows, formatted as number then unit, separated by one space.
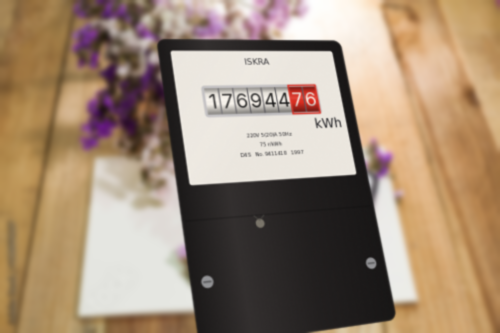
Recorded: 176944.76 kWh
